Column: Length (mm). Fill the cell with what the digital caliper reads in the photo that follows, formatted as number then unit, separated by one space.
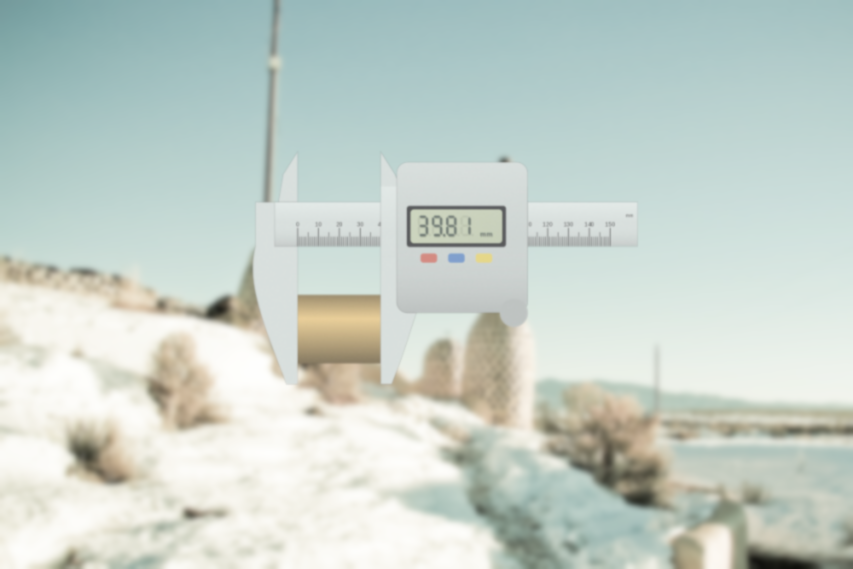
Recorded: 39.81 mm
